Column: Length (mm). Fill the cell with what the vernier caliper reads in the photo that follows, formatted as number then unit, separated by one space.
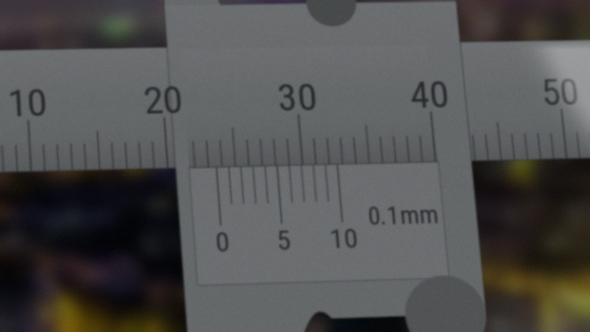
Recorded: 23.6 mm
